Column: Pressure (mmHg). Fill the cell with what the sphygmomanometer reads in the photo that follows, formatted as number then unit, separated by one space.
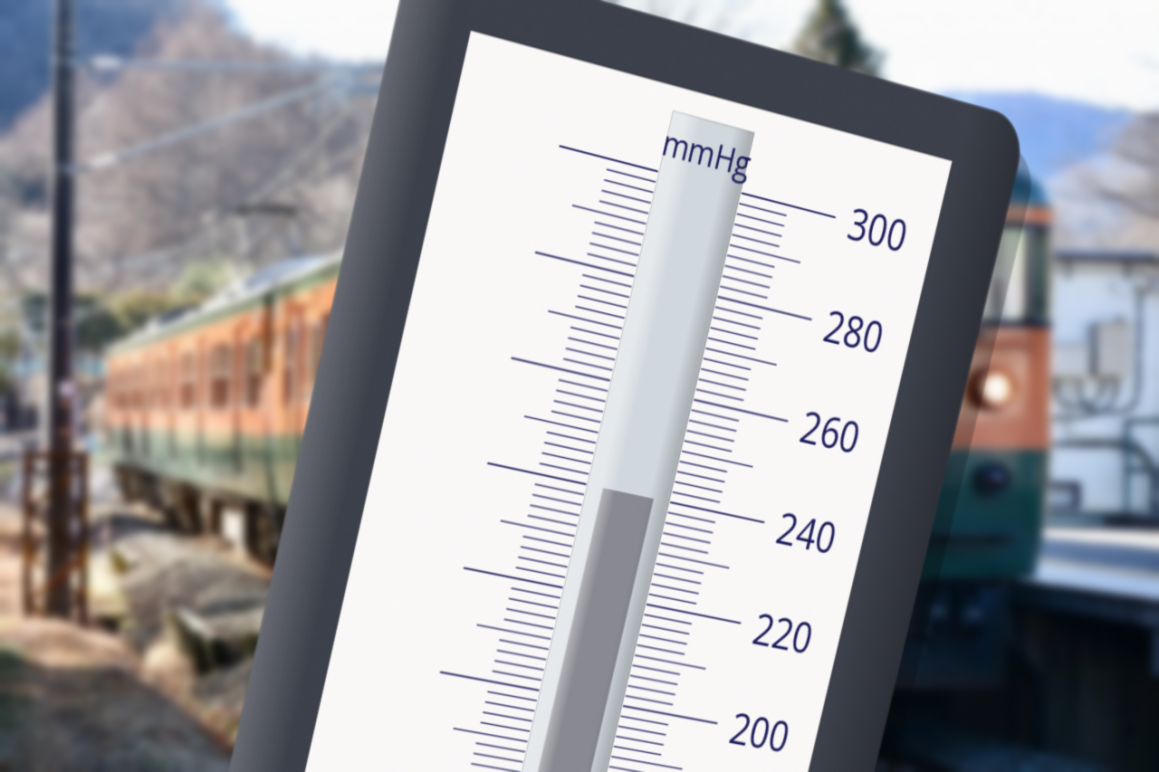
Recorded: 240 mmHg
